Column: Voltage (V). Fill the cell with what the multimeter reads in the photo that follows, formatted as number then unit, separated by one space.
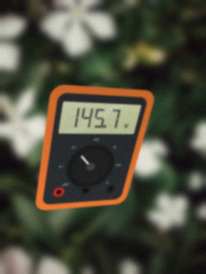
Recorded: 145.7 V
